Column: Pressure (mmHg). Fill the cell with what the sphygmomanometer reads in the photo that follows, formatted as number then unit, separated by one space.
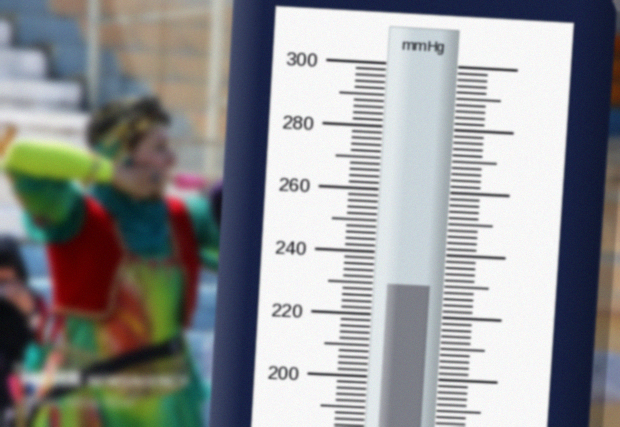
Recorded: 230 mmHg
